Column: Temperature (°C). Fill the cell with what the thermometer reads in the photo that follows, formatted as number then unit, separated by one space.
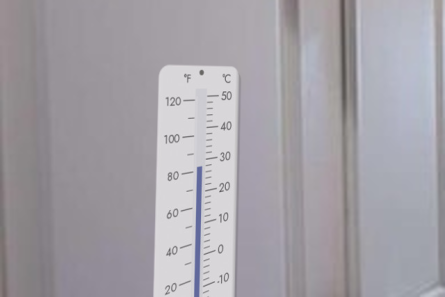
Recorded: 28 °C
